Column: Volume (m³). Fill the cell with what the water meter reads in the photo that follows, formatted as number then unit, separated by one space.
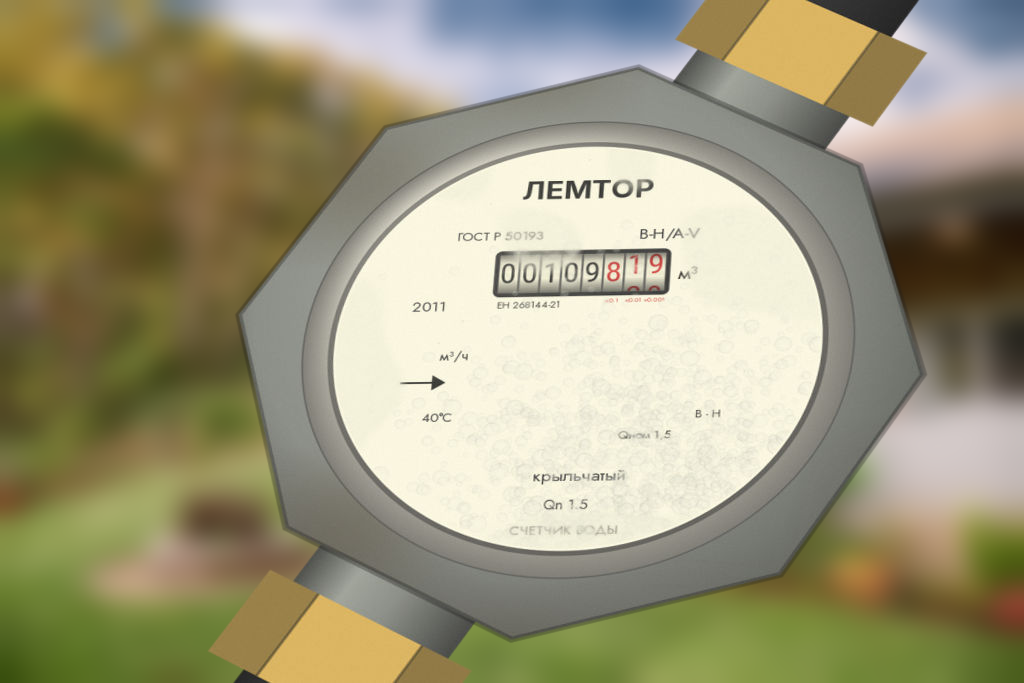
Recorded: 109.819 m³
